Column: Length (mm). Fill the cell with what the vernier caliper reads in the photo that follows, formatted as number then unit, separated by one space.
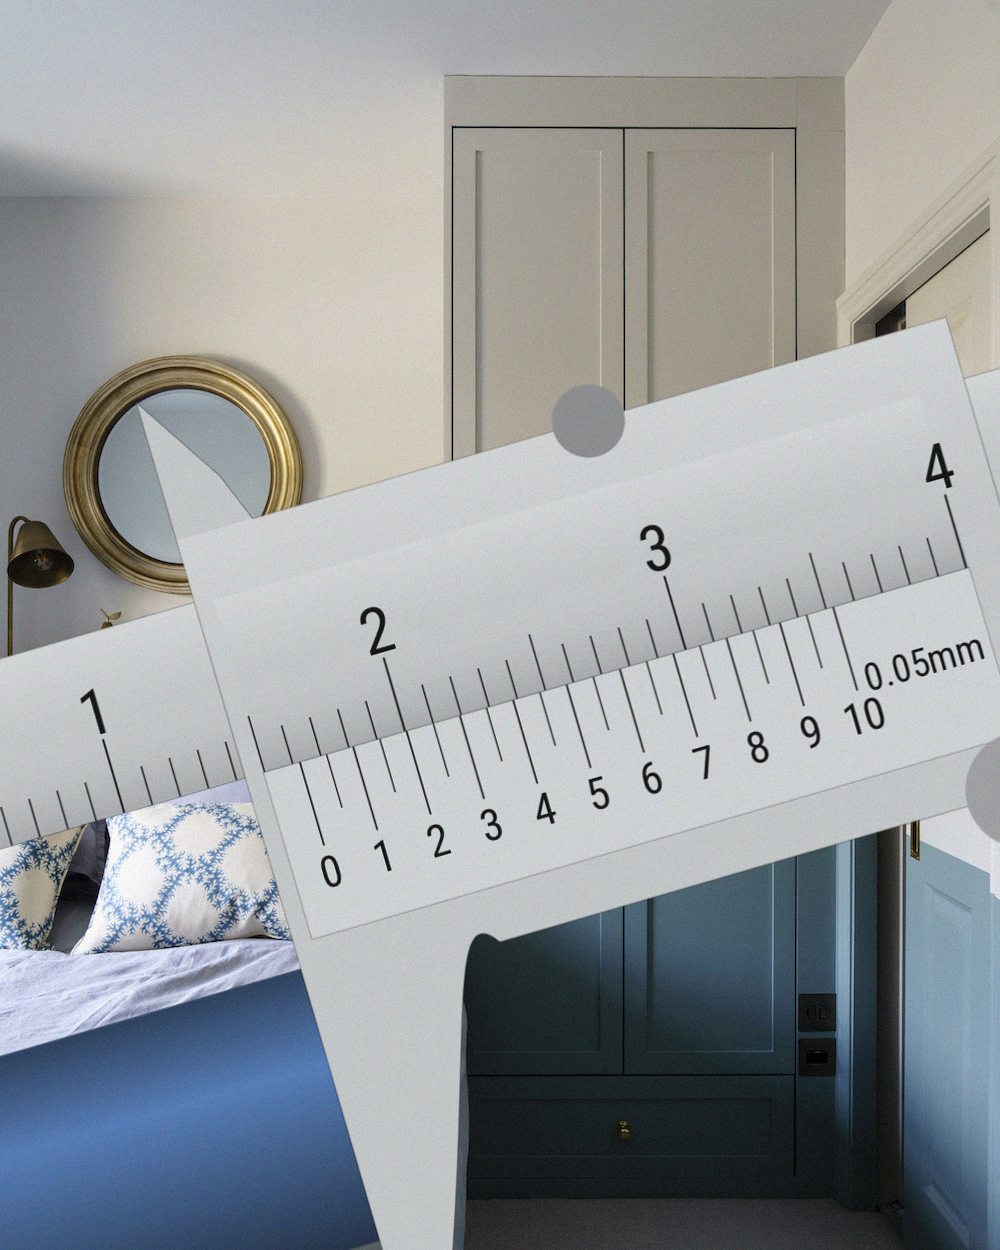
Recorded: 16.25 mm
